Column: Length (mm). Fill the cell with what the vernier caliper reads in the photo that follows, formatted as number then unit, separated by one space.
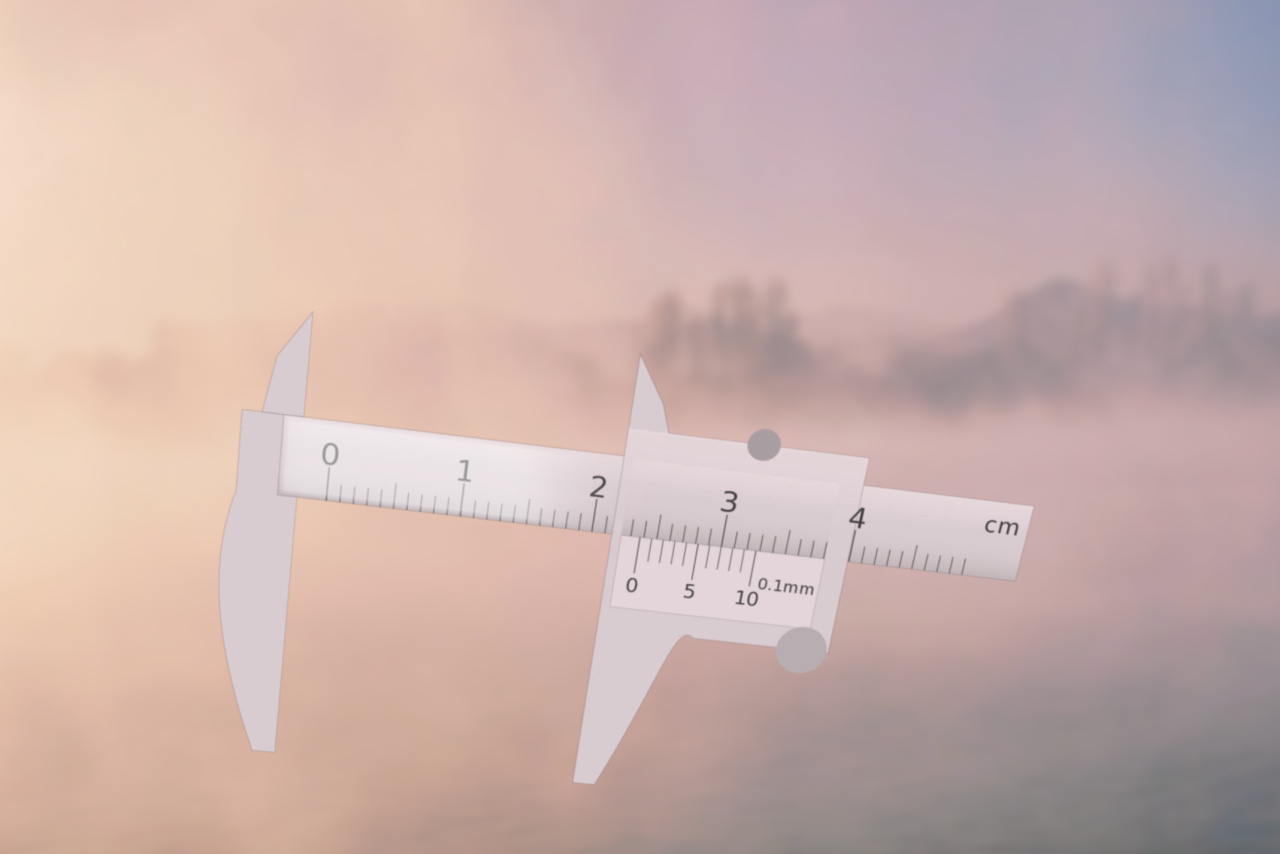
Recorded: 23.7 mm
